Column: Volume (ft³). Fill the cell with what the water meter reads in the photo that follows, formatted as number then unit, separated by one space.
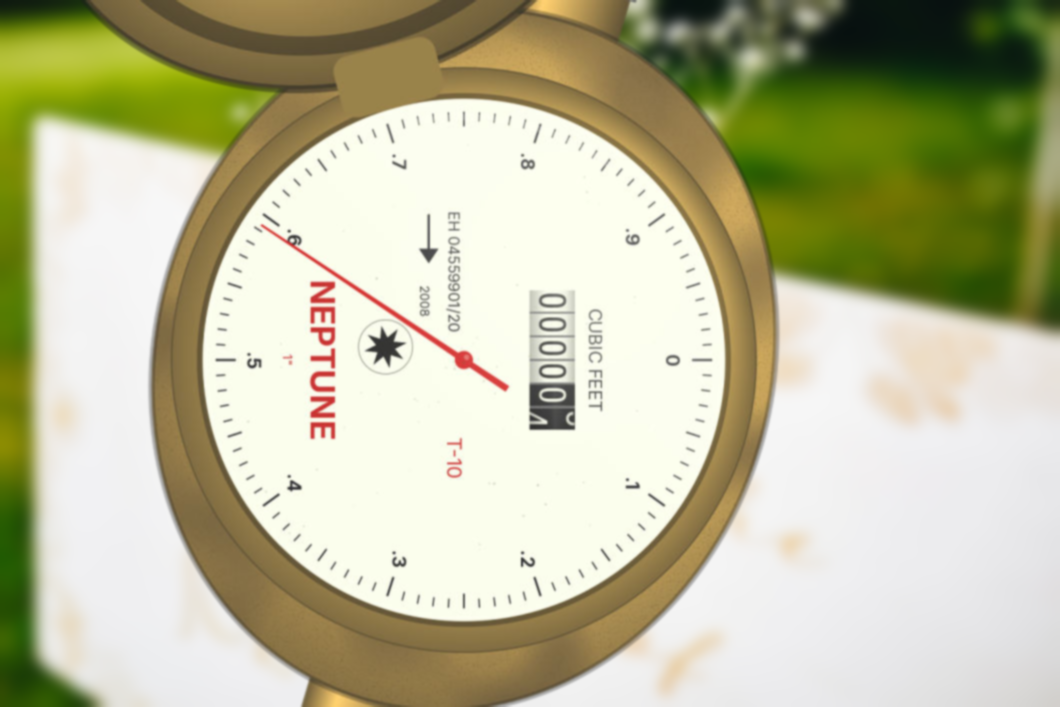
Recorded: 3.59 ft³
